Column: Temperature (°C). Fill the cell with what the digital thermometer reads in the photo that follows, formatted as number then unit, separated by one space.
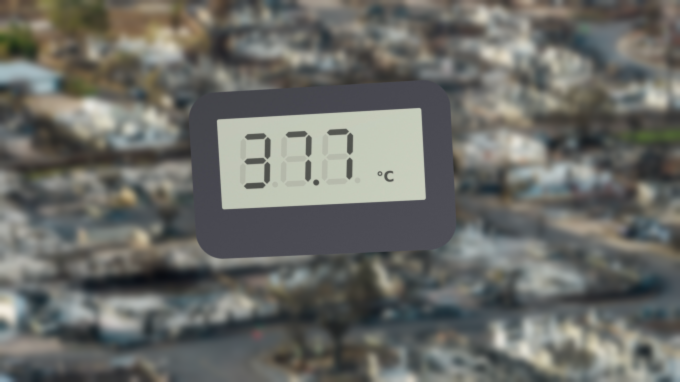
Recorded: 37.7 °C
